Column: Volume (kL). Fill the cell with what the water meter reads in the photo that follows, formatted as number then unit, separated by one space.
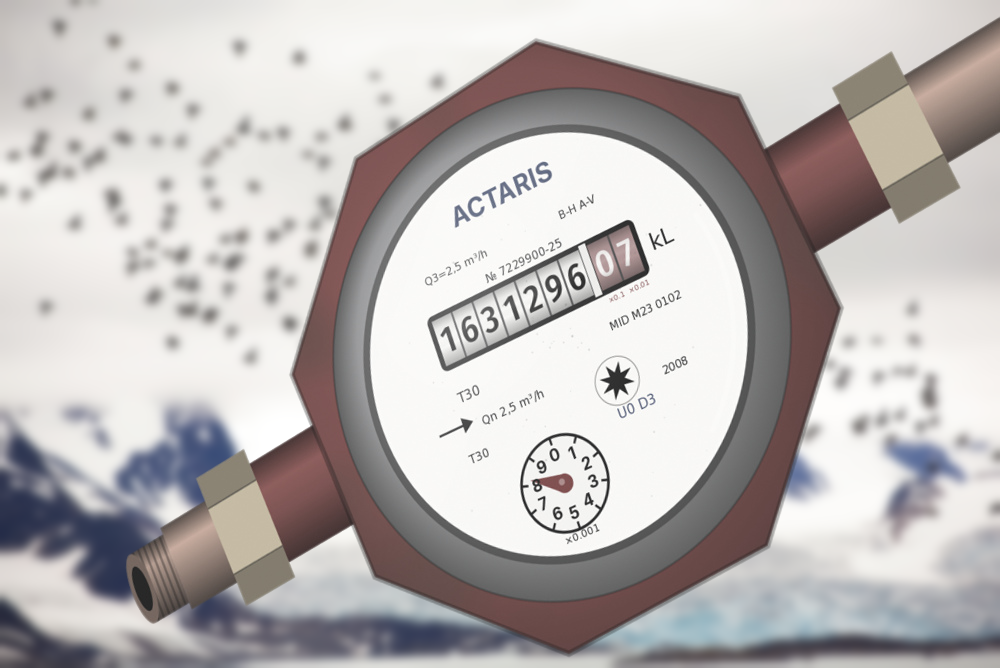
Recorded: 1631296.078 kL
